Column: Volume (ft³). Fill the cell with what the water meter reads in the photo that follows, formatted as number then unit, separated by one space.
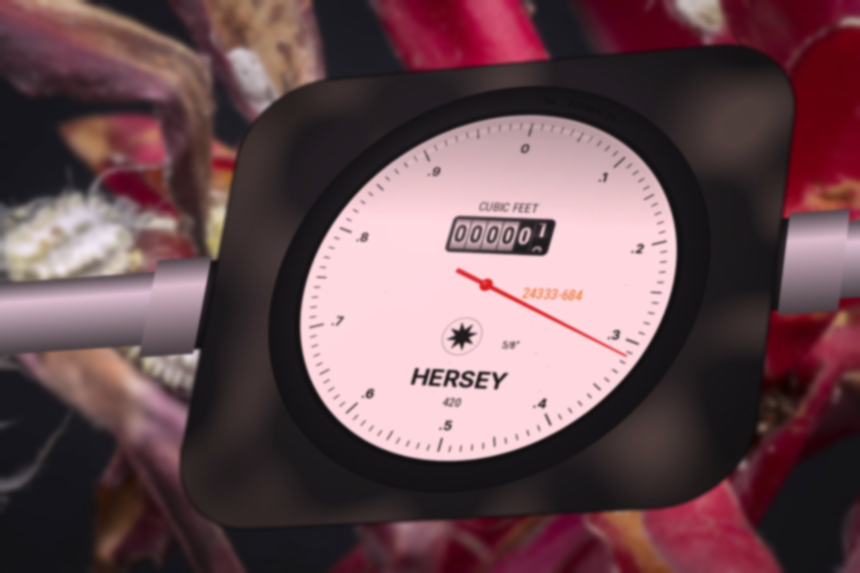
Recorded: 1.31 ft³
